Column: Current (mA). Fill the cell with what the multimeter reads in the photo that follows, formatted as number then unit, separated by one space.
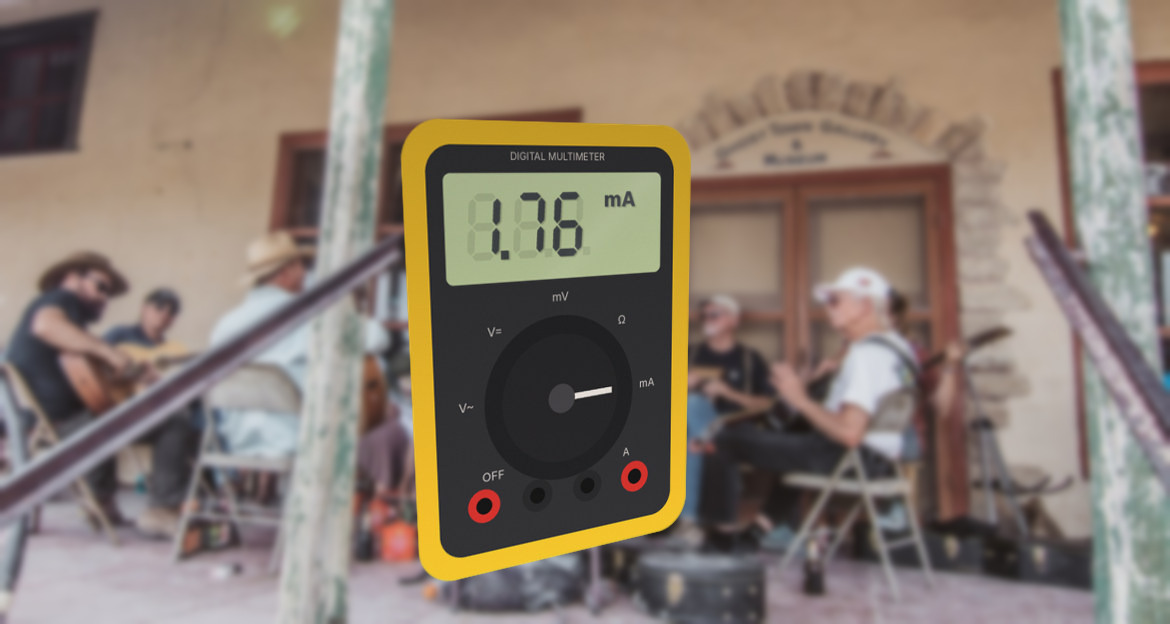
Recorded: 1.76 mA
